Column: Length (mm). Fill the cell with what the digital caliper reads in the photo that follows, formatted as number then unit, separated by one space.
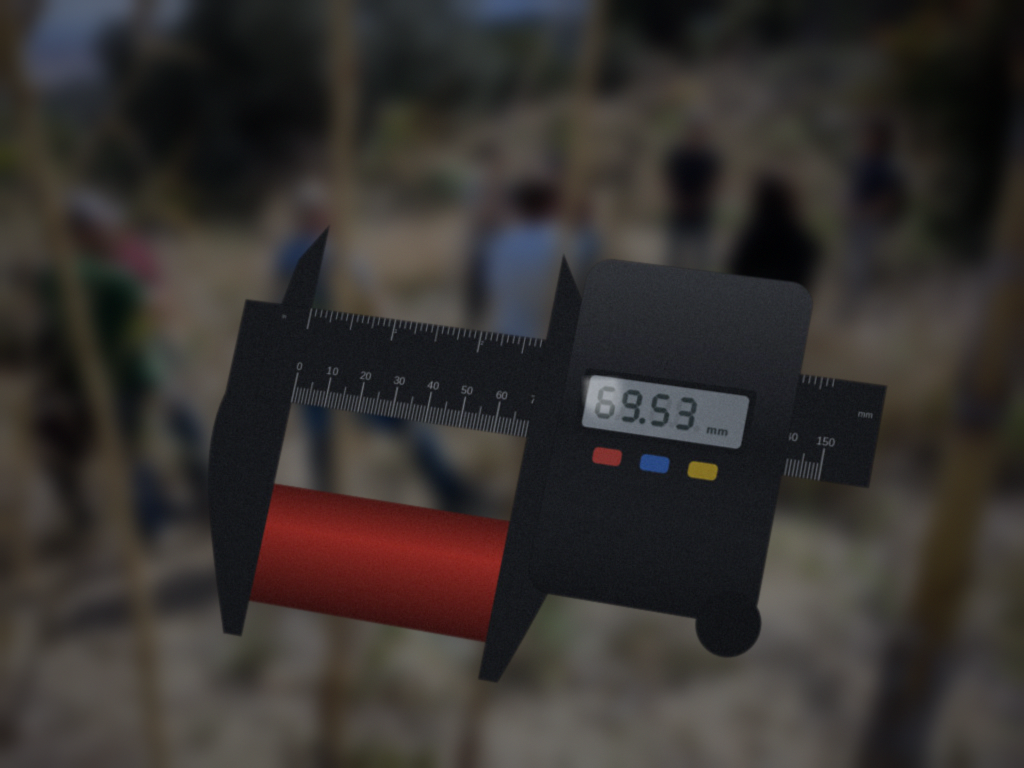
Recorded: 69.53 mm
